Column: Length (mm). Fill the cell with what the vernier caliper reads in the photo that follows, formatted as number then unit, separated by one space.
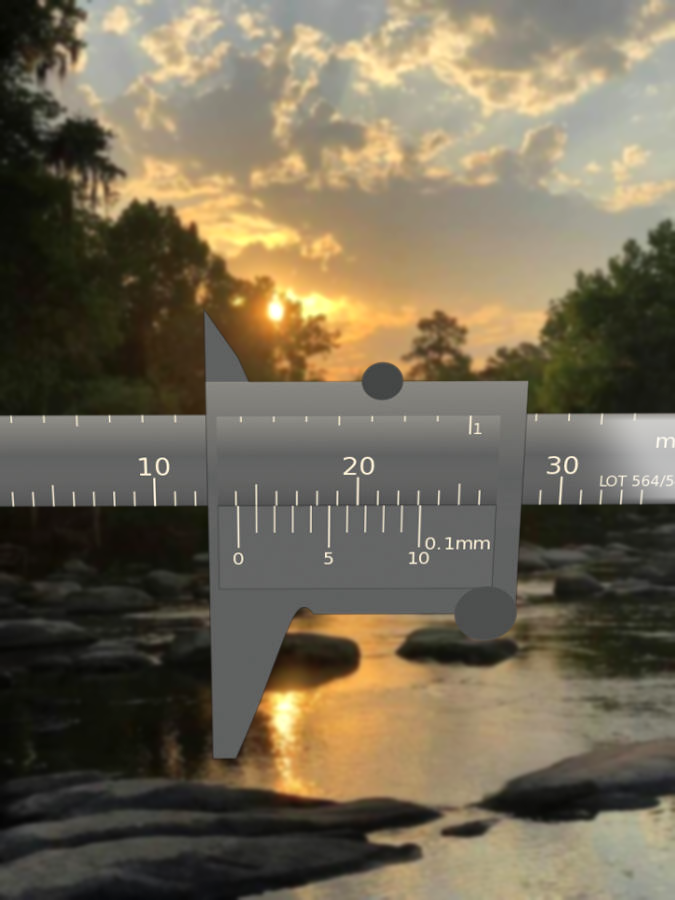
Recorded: 14.1 mm
